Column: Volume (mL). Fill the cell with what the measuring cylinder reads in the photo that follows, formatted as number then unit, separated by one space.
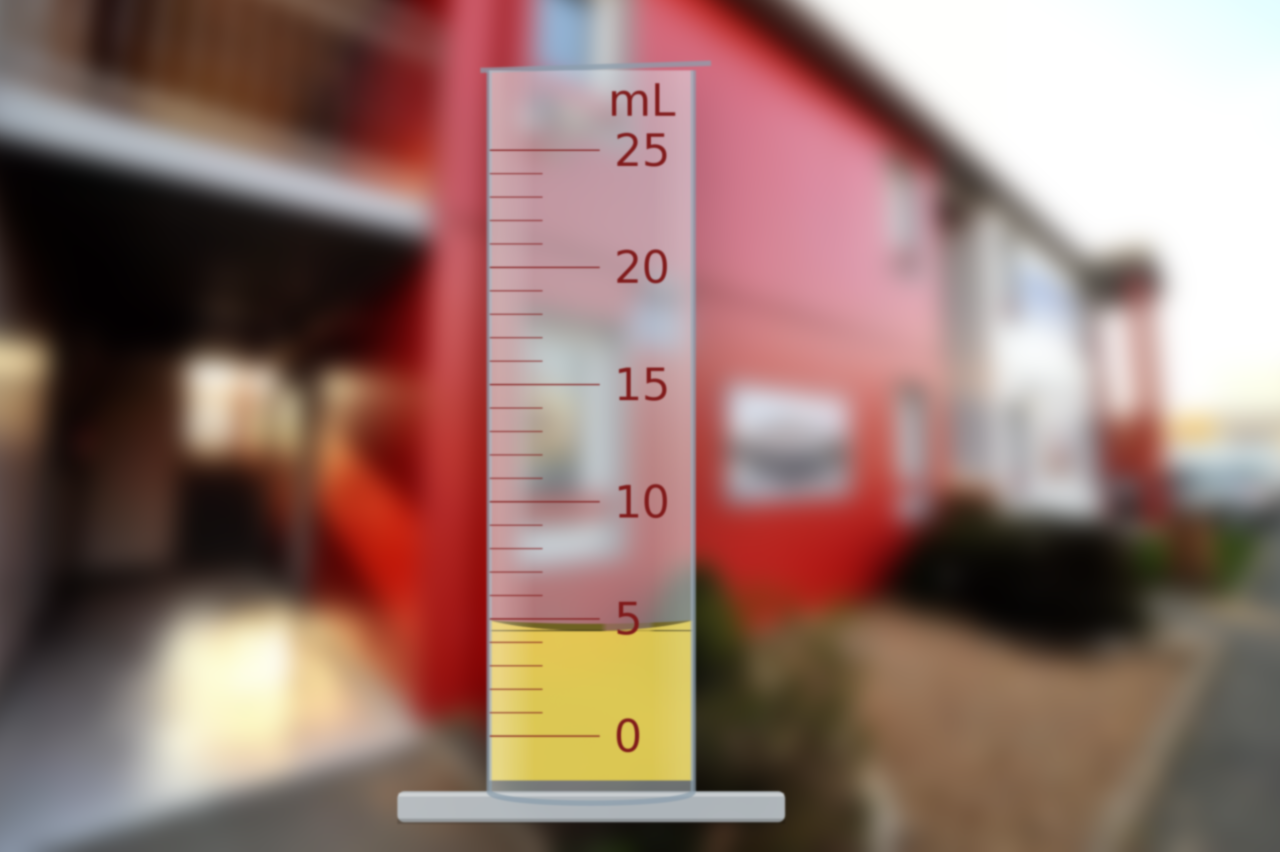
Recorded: 4.5 mL
